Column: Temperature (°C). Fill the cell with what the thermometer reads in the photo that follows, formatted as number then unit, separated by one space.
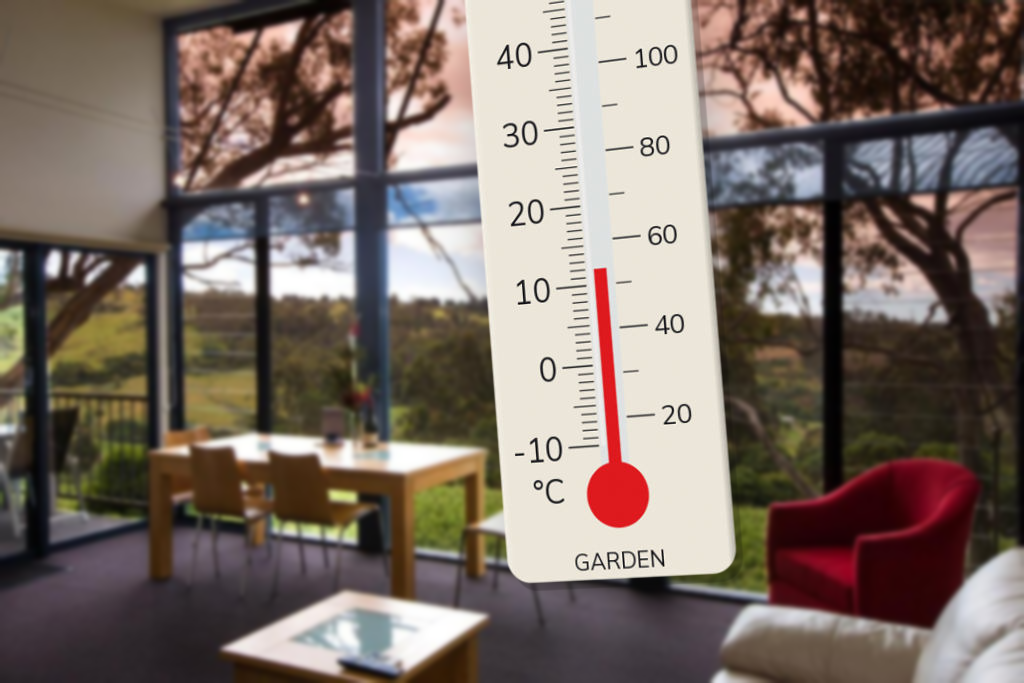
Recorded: 12 °C
